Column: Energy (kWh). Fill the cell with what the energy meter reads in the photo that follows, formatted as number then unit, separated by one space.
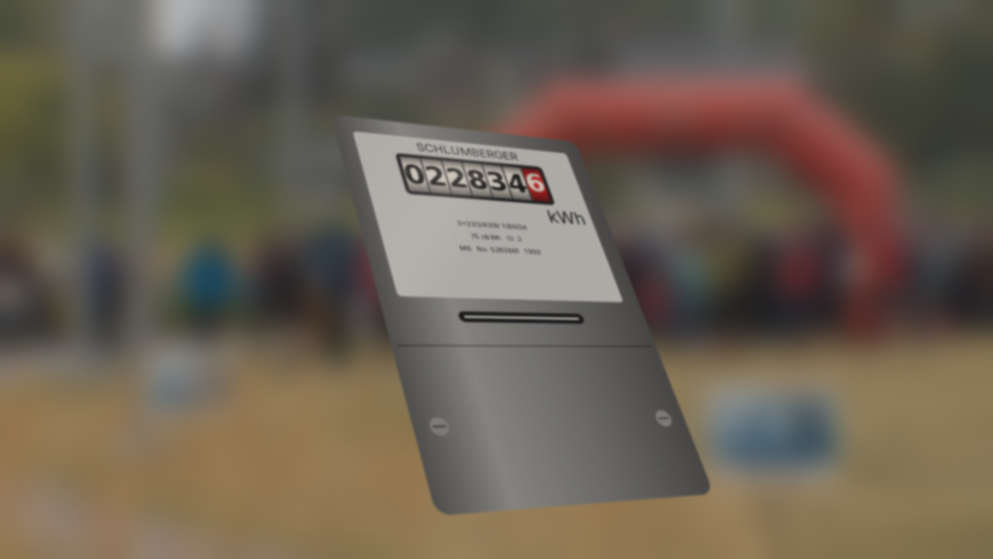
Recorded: 22834.6 kWh
